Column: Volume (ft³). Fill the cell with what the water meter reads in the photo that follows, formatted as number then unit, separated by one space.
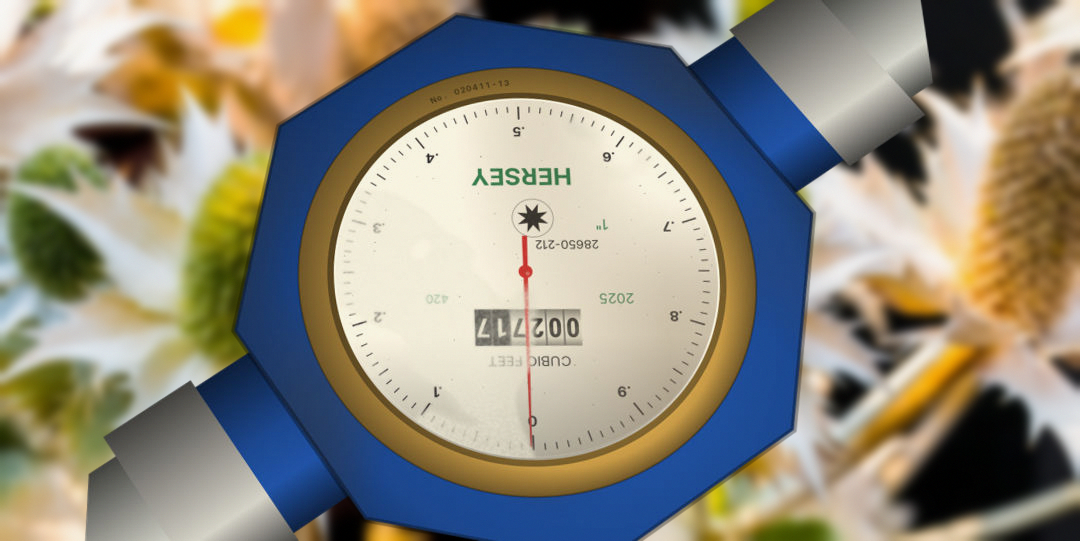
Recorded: 2717.00 ft³
